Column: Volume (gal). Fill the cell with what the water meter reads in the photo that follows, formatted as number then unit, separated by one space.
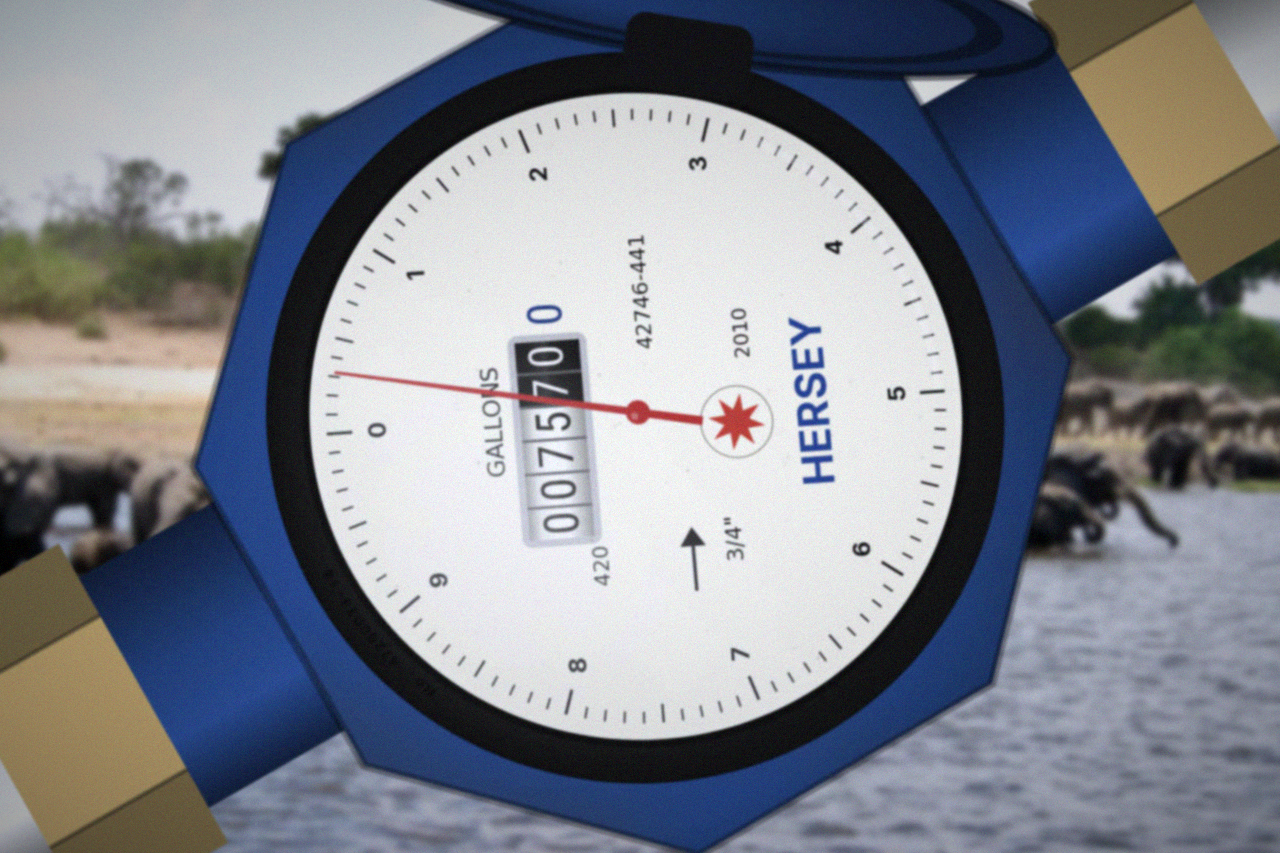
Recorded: 75700.3 gal
